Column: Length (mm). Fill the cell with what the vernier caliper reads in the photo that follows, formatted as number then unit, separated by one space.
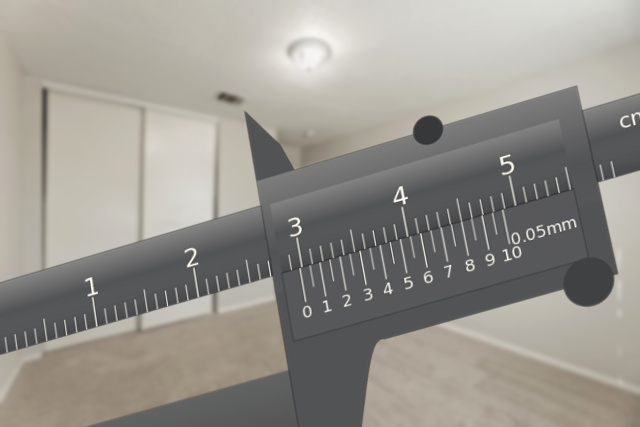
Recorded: 29.8 mm
